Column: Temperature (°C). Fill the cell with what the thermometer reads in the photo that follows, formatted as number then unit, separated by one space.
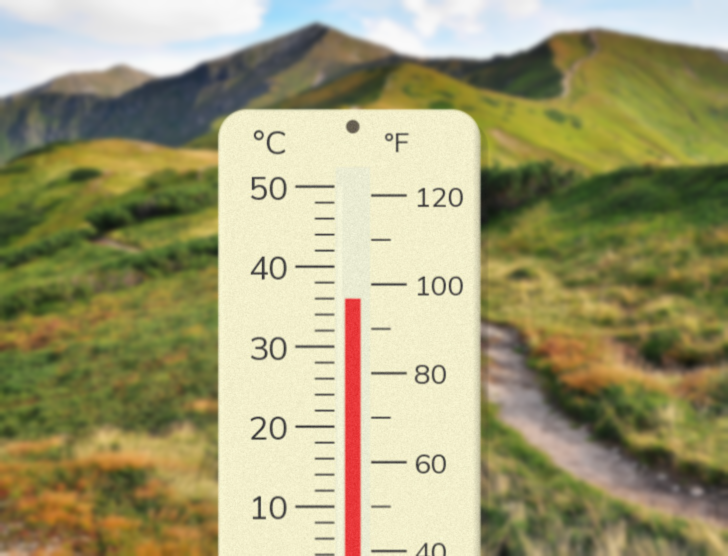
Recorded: 36 °C
